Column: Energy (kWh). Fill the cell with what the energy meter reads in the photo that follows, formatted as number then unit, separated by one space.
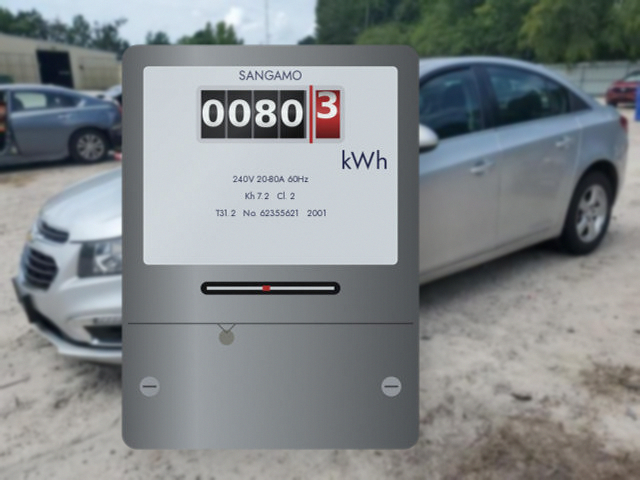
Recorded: 80.3 kWh
